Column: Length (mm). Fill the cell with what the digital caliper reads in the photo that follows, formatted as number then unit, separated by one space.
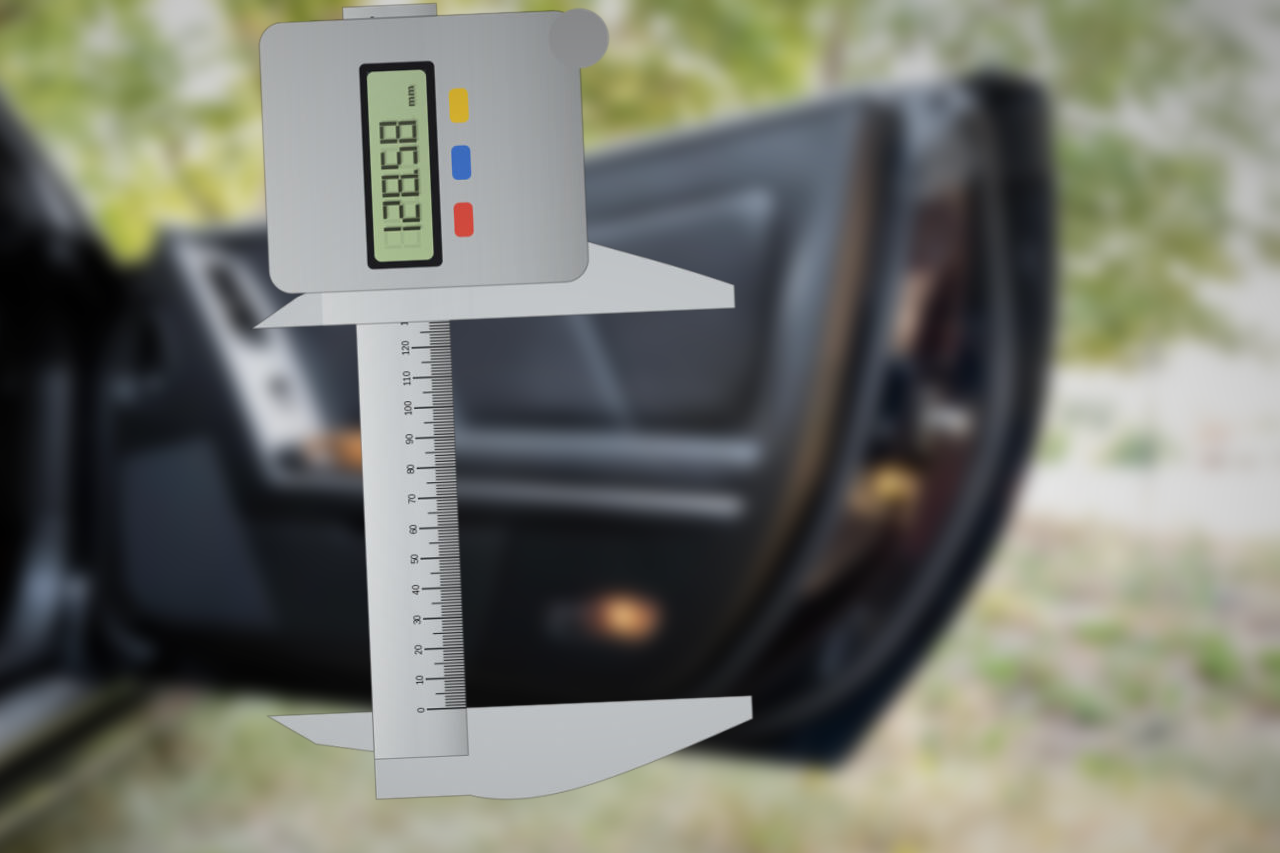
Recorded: 128.58 mm
